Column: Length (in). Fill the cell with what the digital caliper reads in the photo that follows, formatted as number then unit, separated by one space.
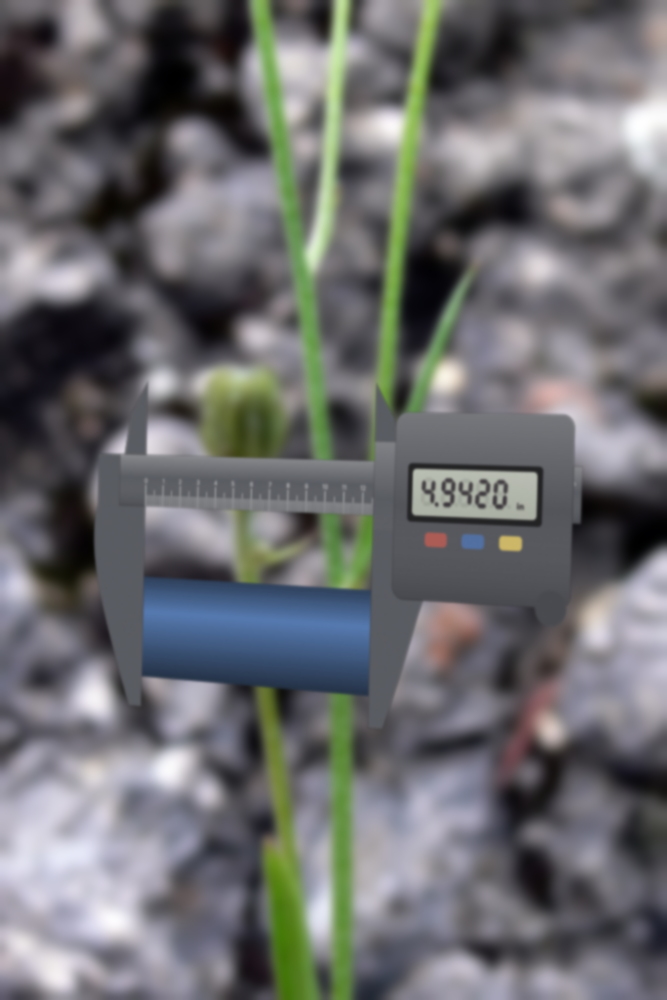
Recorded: 4.9420 in
